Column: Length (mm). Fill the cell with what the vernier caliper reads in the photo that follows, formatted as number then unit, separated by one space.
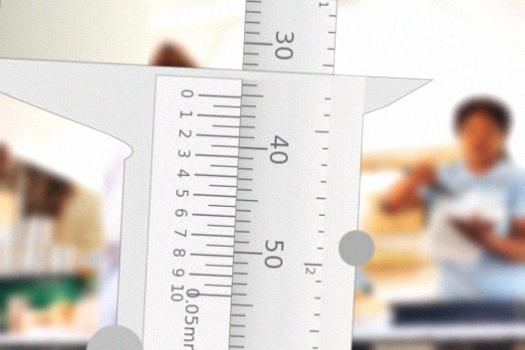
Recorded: 35.2 mm
